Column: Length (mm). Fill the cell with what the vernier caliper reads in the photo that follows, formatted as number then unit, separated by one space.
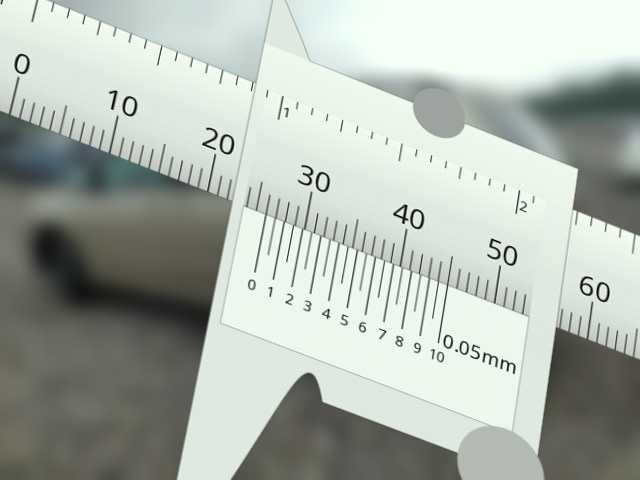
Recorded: 26.0 mm
